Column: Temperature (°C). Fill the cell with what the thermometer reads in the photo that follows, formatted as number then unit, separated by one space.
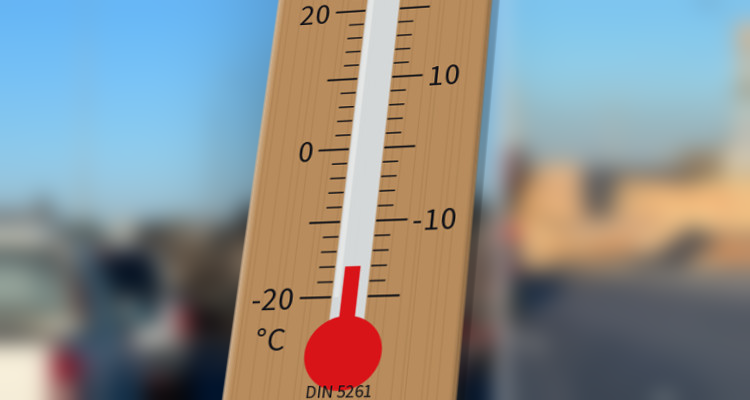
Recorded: -16 °C
